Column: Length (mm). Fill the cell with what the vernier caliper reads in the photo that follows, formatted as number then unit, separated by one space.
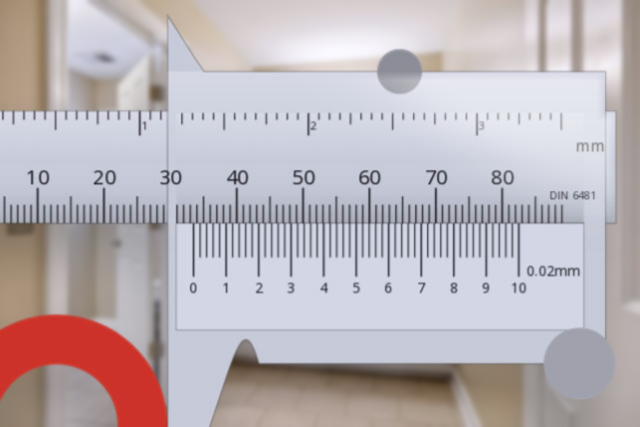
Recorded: 33.5 mm
